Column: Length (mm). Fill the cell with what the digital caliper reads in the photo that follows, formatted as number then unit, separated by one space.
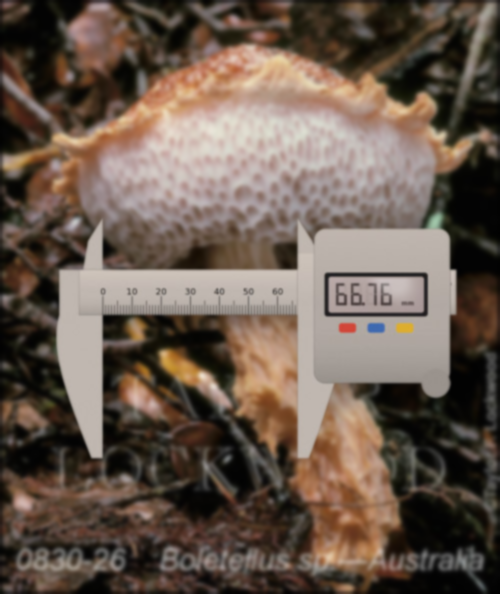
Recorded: 66.76 mm
